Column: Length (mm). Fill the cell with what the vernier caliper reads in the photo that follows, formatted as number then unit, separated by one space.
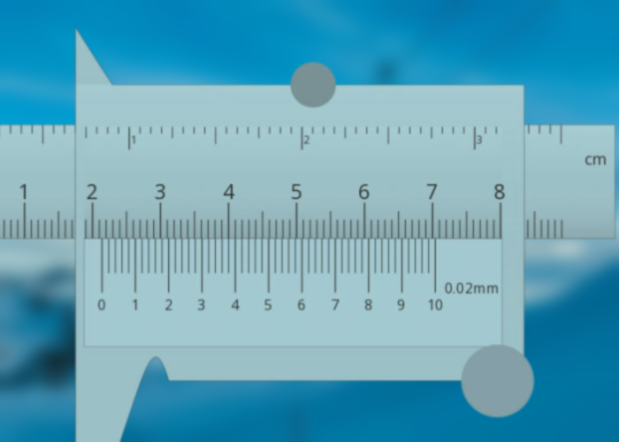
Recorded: 21.4 mm
